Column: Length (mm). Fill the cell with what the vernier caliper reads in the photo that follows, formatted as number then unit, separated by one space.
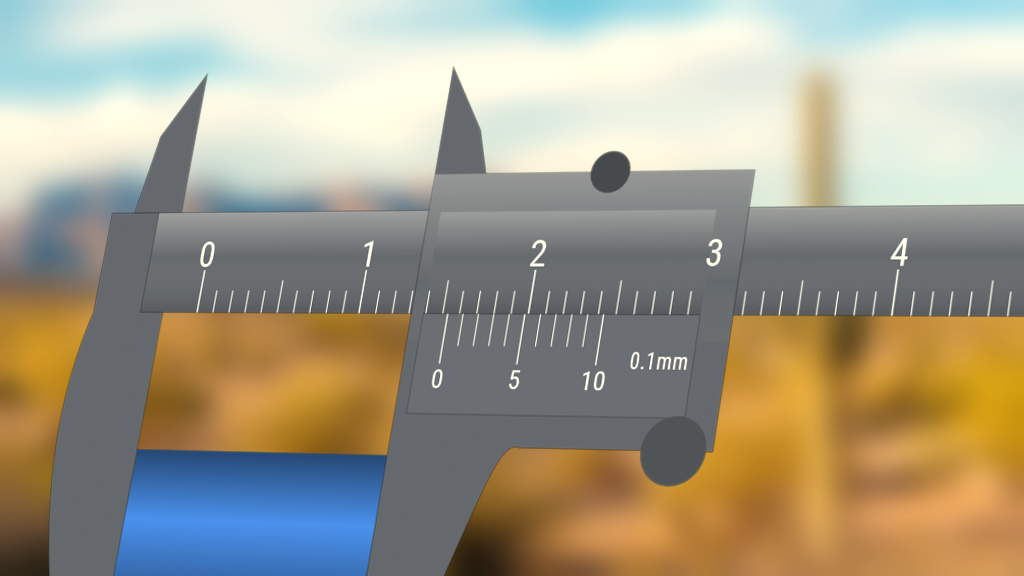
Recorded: 15.3 mm
